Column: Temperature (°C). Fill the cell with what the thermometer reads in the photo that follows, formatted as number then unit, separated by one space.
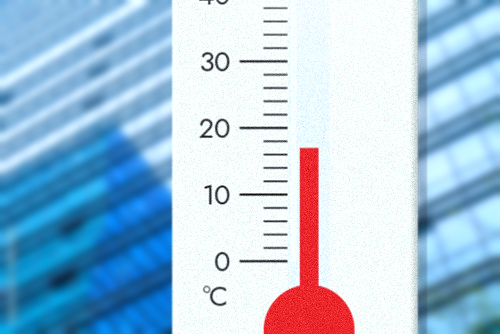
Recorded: 17 °C
